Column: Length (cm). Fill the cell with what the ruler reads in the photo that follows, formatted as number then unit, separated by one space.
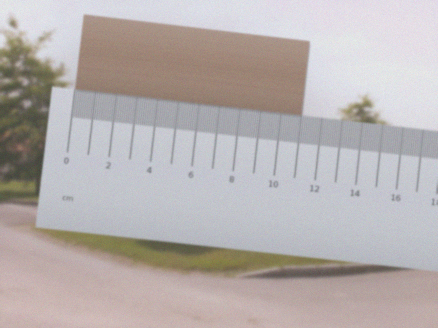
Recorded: 11 cm
